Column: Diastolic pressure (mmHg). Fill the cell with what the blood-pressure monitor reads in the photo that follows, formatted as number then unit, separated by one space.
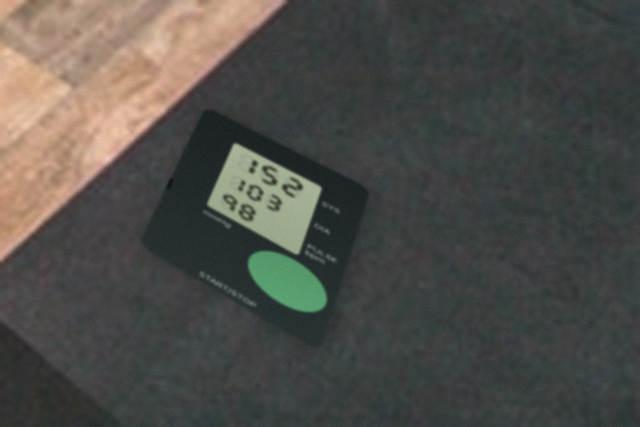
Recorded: 103 mmHg
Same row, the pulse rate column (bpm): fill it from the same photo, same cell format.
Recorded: 98 bpm
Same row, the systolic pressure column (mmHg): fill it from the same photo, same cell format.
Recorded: 152 mmHg
